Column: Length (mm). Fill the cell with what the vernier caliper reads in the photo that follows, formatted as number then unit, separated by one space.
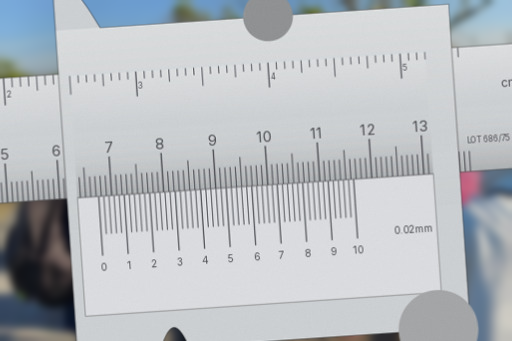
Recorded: 67.5 mm
